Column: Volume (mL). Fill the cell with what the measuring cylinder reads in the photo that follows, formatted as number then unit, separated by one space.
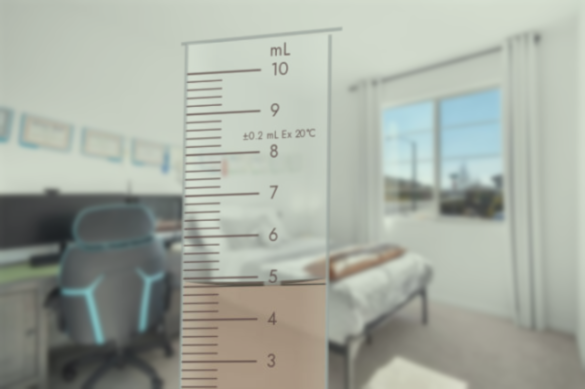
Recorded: 4.8 mL
